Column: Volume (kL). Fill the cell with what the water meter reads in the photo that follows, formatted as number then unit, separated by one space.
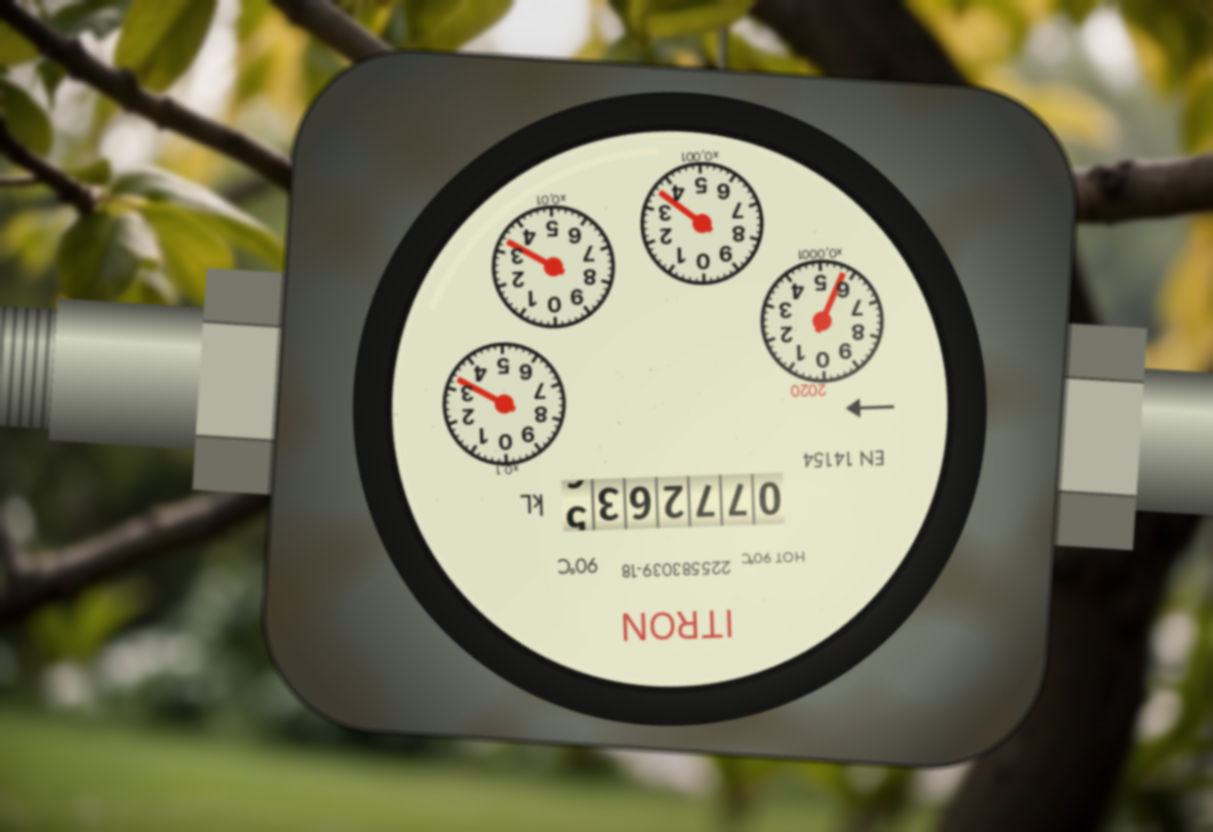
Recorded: 772635.3335 kL
